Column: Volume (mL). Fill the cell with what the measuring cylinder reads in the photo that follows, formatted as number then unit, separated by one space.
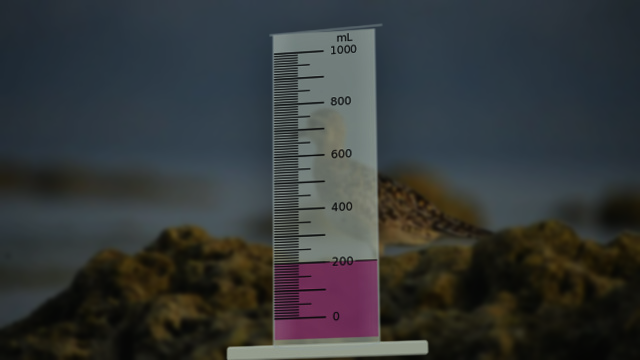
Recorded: 200 mL
